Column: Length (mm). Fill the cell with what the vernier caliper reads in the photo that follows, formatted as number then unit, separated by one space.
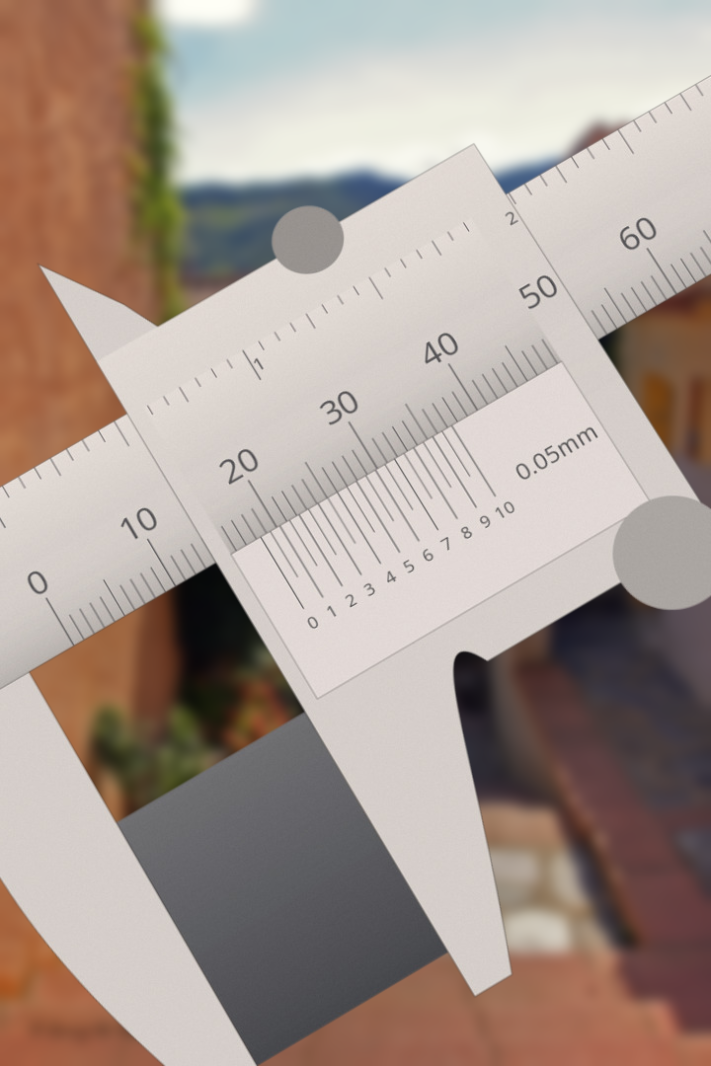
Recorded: 18.4 mm
